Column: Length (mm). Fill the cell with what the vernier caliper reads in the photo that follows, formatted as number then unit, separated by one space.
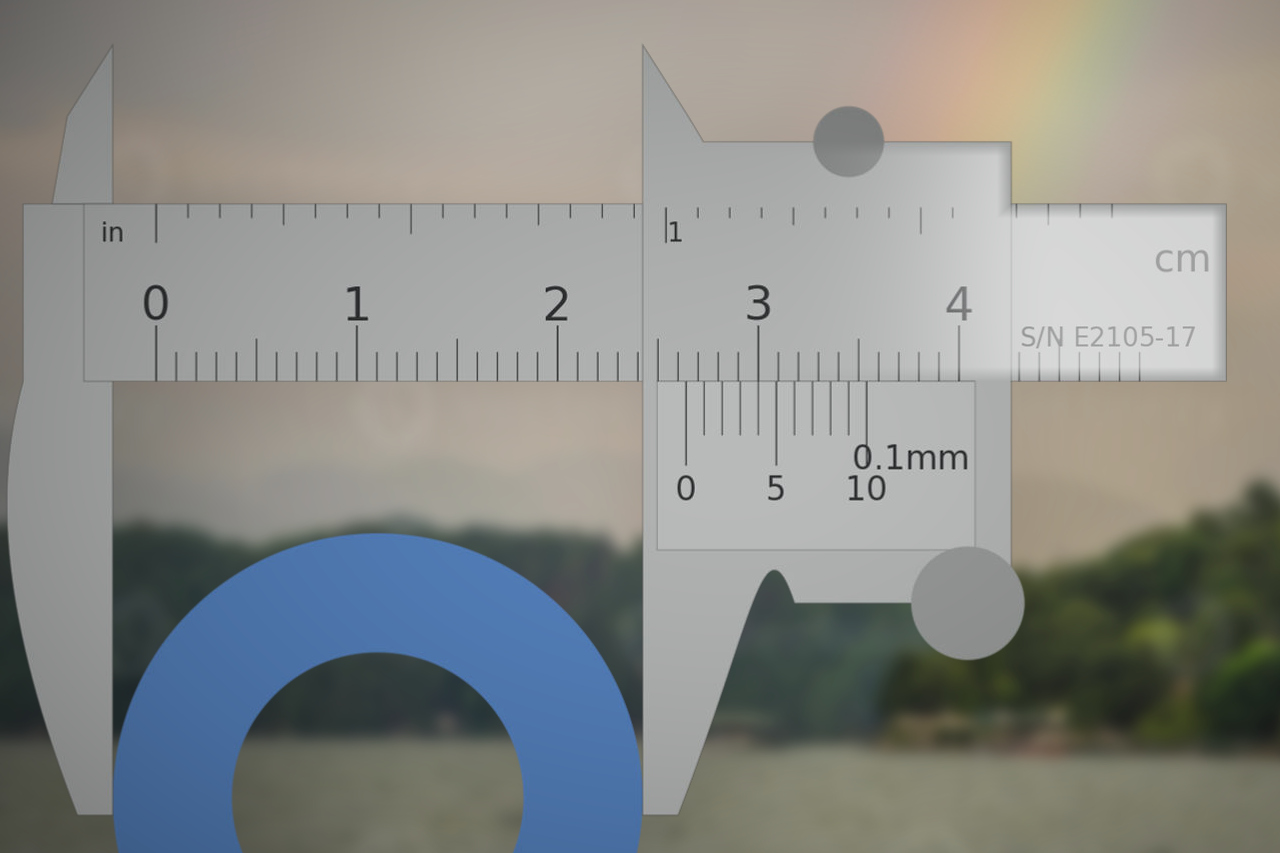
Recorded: 26.4 mm
